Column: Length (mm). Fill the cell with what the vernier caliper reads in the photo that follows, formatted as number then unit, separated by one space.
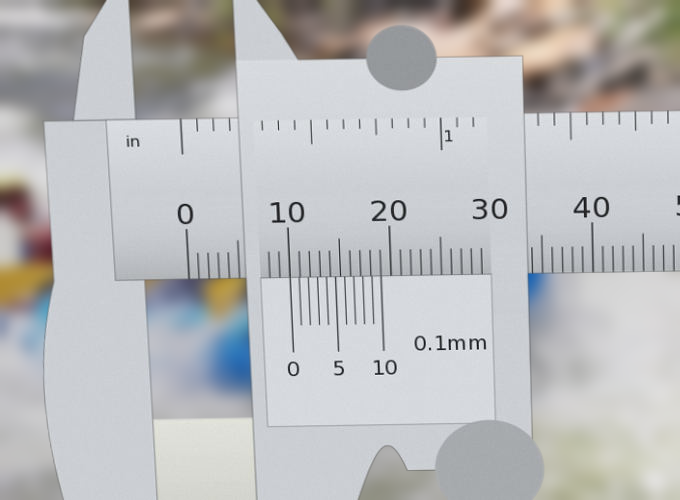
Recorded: 10.0 mm
